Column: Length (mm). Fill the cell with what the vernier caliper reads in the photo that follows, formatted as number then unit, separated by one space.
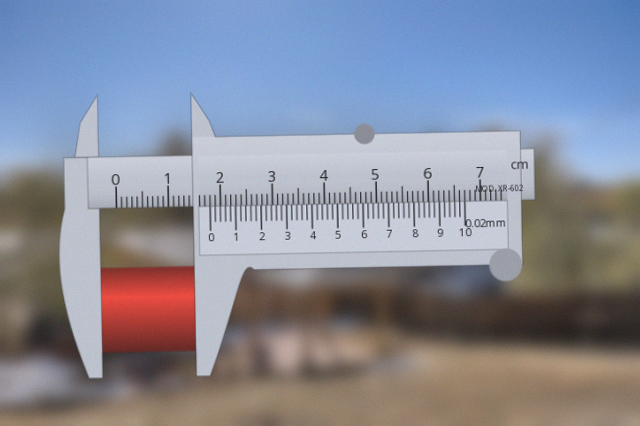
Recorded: 18.0 mm
